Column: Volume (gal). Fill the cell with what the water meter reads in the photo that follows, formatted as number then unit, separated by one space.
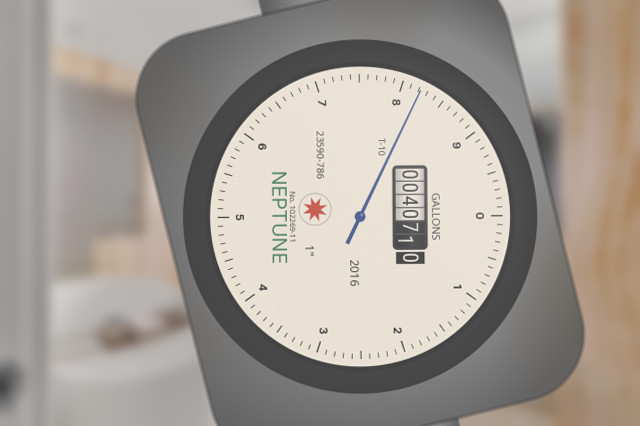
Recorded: 40708.2 gal
